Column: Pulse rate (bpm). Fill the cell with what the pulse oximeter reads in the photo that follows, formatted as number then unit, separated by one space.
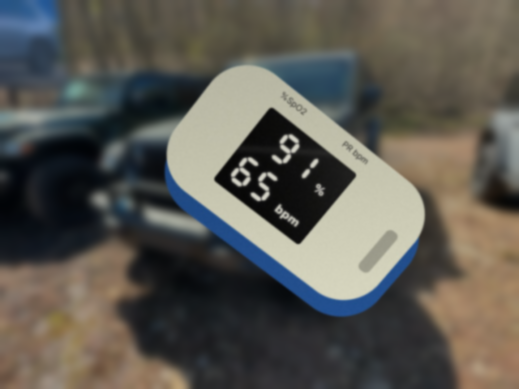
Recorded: 65 bpm
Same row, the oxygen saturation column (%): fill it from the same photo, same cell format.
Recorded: 91 %
